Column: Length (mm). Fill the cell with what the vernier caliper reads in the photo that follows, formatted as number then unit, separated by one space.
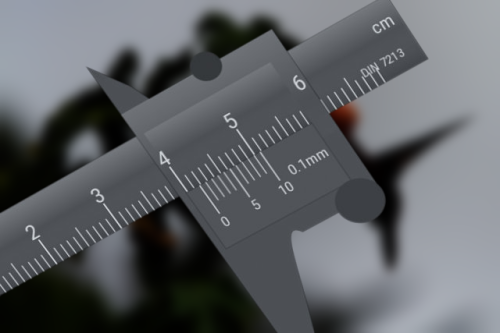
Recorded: 41.8 mm
